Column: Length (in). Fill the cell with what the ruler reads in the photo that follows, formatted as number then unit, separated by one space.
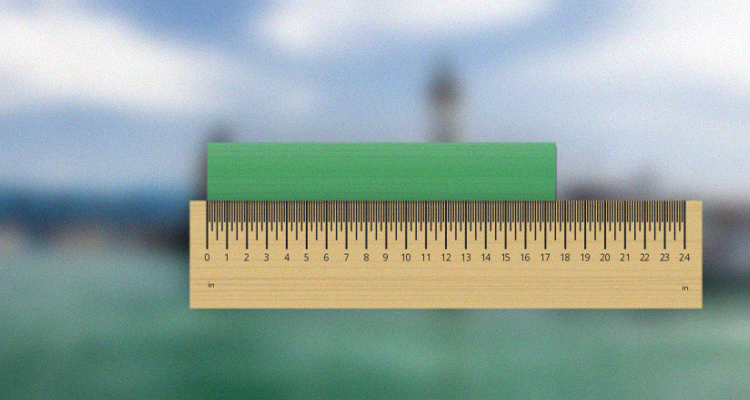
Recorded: 17.5 in
